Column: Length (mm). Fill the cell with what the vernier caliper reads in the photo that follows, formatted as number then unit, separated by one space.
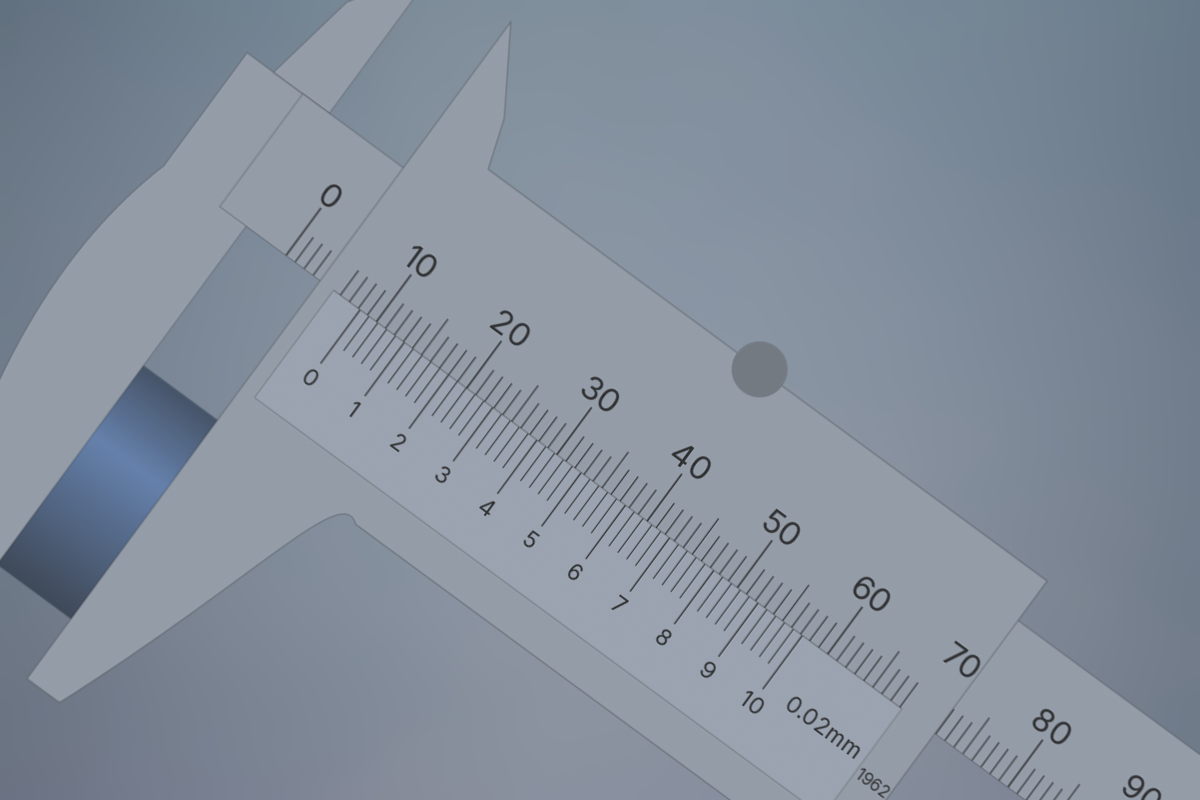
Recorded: 8.2 mm
